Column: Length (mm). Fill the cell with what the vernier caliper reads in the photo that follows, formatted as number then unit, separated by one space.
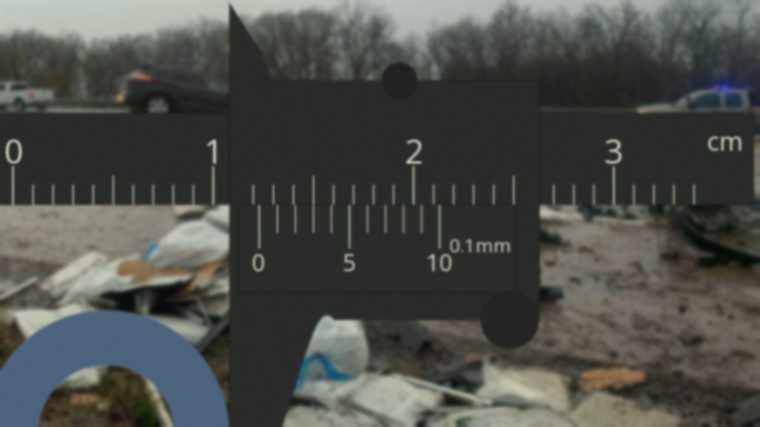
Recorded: 12.3 mm
